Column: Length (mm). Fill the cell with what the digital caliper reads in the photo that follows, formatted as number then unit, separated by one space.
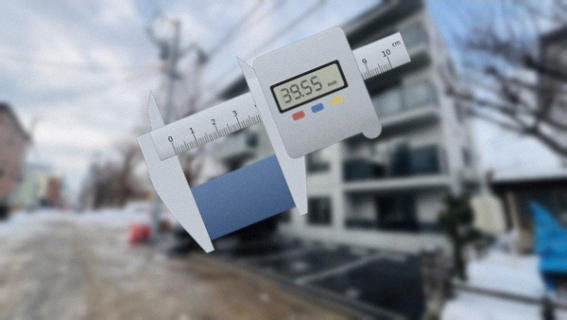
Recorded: 39.55 mm
